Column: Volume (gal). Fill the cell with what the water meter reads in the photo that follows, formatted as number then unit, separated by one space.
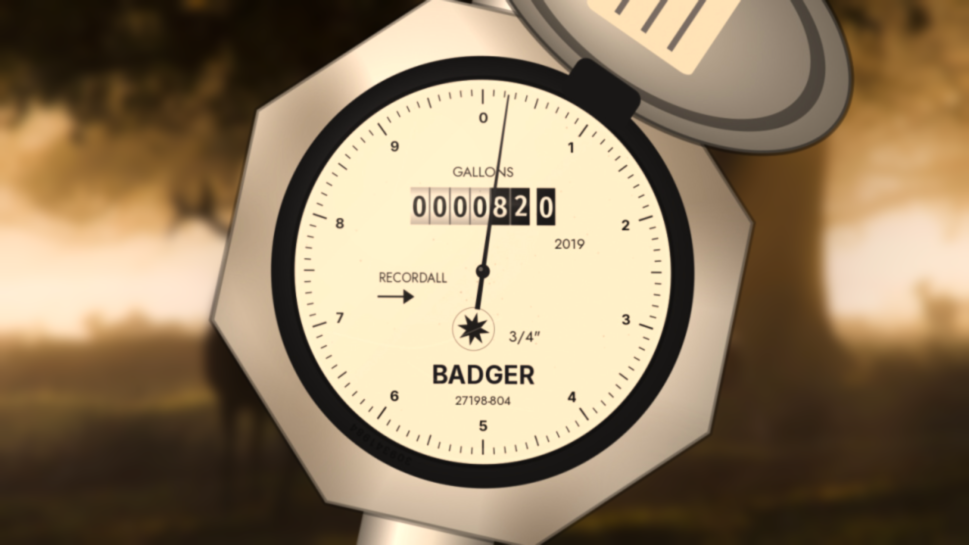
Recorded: 820.2 gal
